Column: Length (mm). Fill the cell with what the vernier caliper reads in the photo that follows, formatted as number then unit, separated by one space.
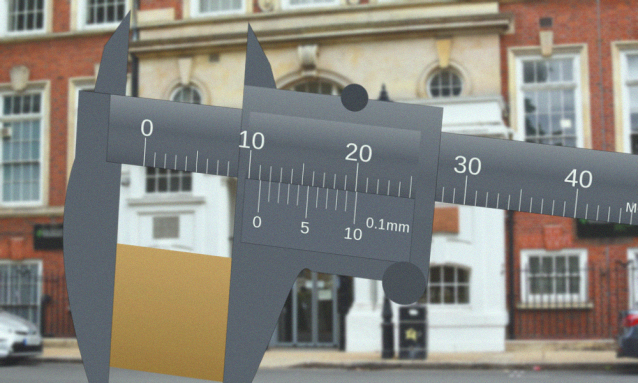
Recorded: 11.1 mm
